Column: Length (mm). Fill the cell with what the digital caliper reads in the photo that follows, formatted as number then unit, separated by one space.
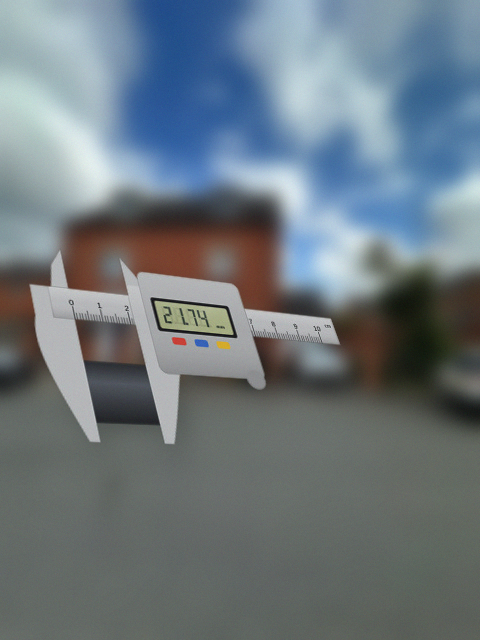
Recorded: 21.74 mm
